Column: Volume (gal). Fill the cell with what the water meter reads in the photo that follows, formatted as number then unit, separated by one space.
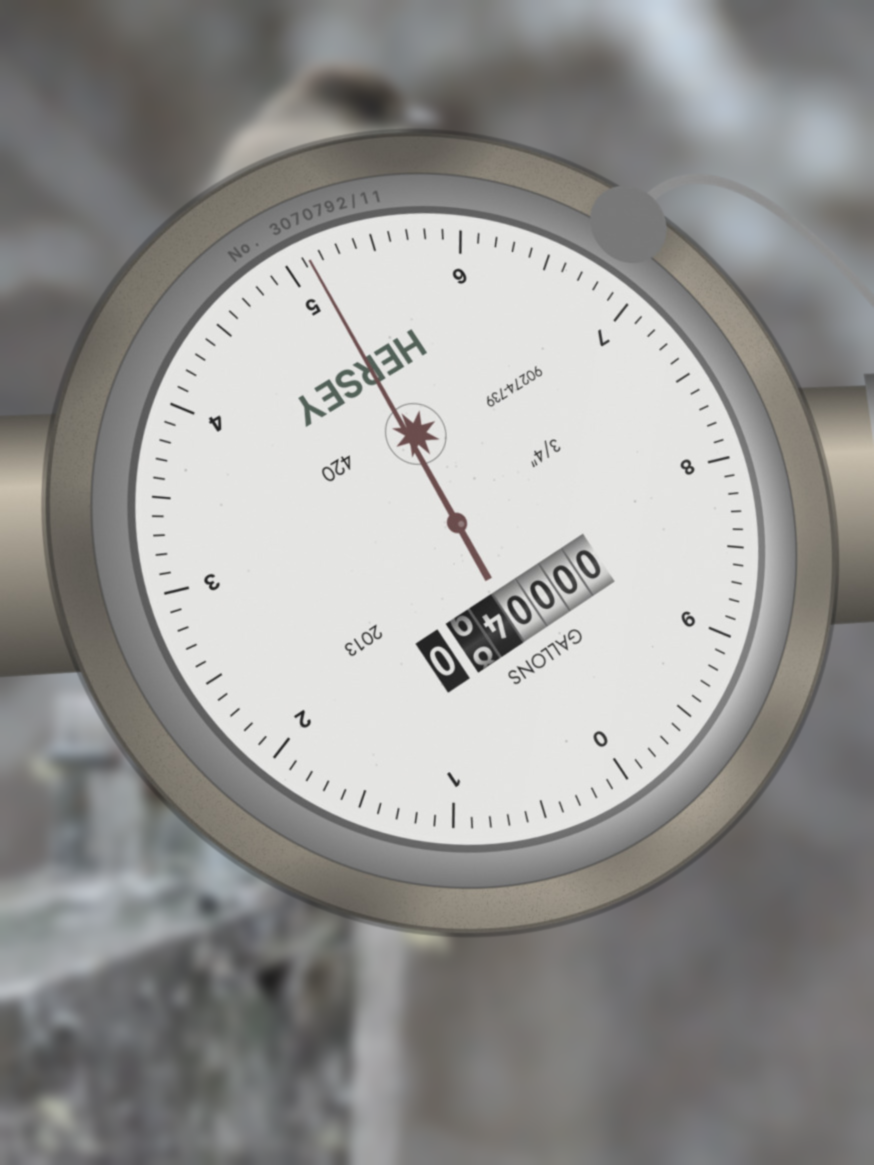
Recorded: 485.1 gal
